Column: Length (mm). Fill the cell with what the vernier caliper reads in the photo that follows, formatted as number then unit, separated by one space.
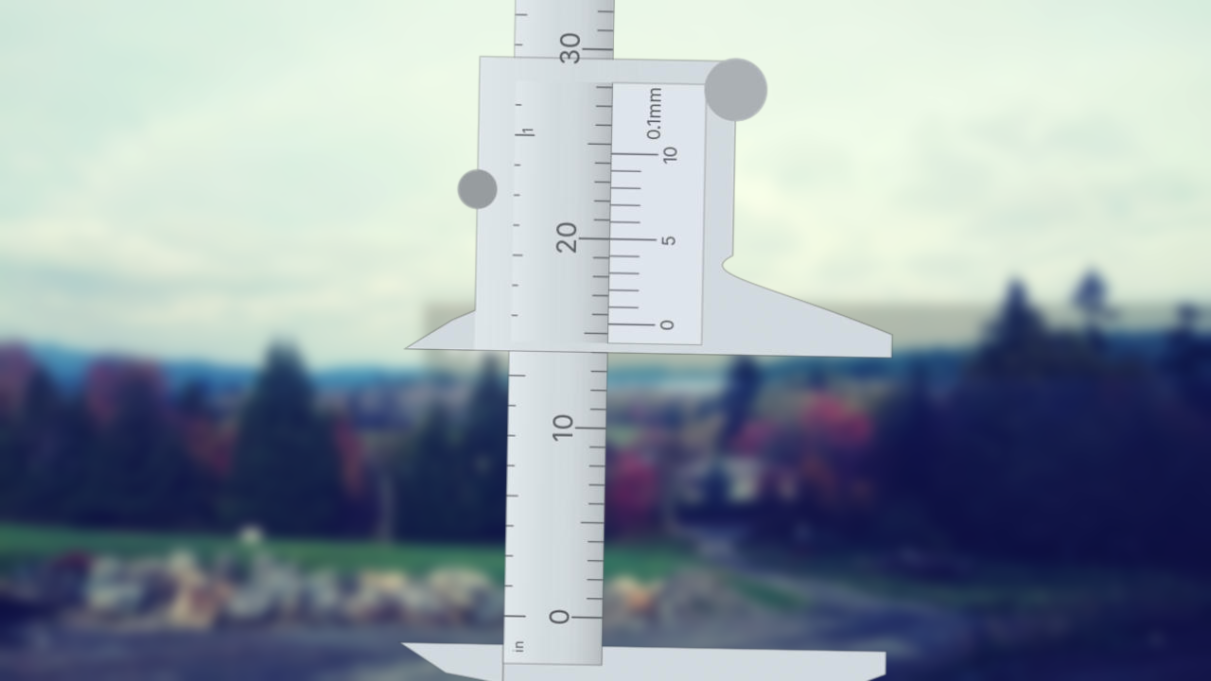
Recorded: 15.5 mm
